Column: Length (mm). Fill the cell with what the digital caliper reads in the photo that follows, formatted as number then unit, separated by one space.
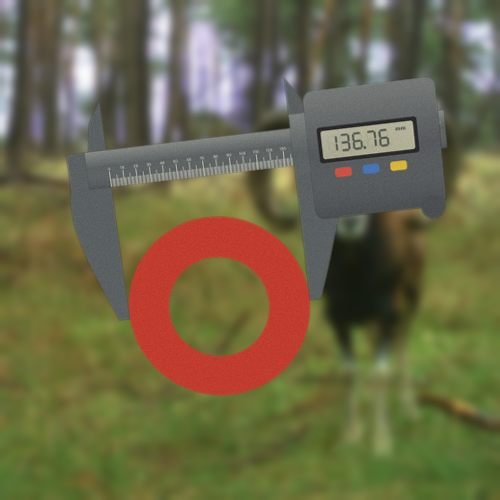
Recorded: 136.76 mm
